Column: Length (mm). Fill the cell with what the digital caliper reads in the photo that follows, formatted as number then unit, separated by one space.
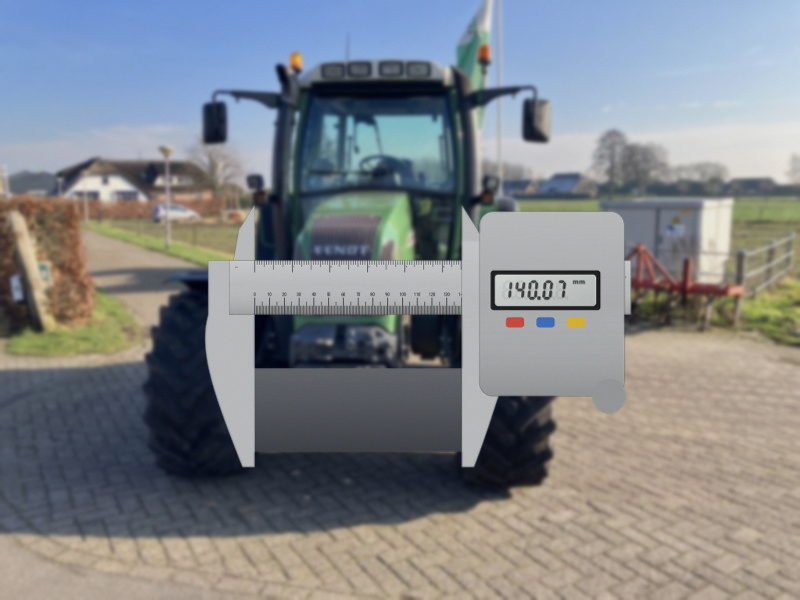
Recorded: 140.07 mm
